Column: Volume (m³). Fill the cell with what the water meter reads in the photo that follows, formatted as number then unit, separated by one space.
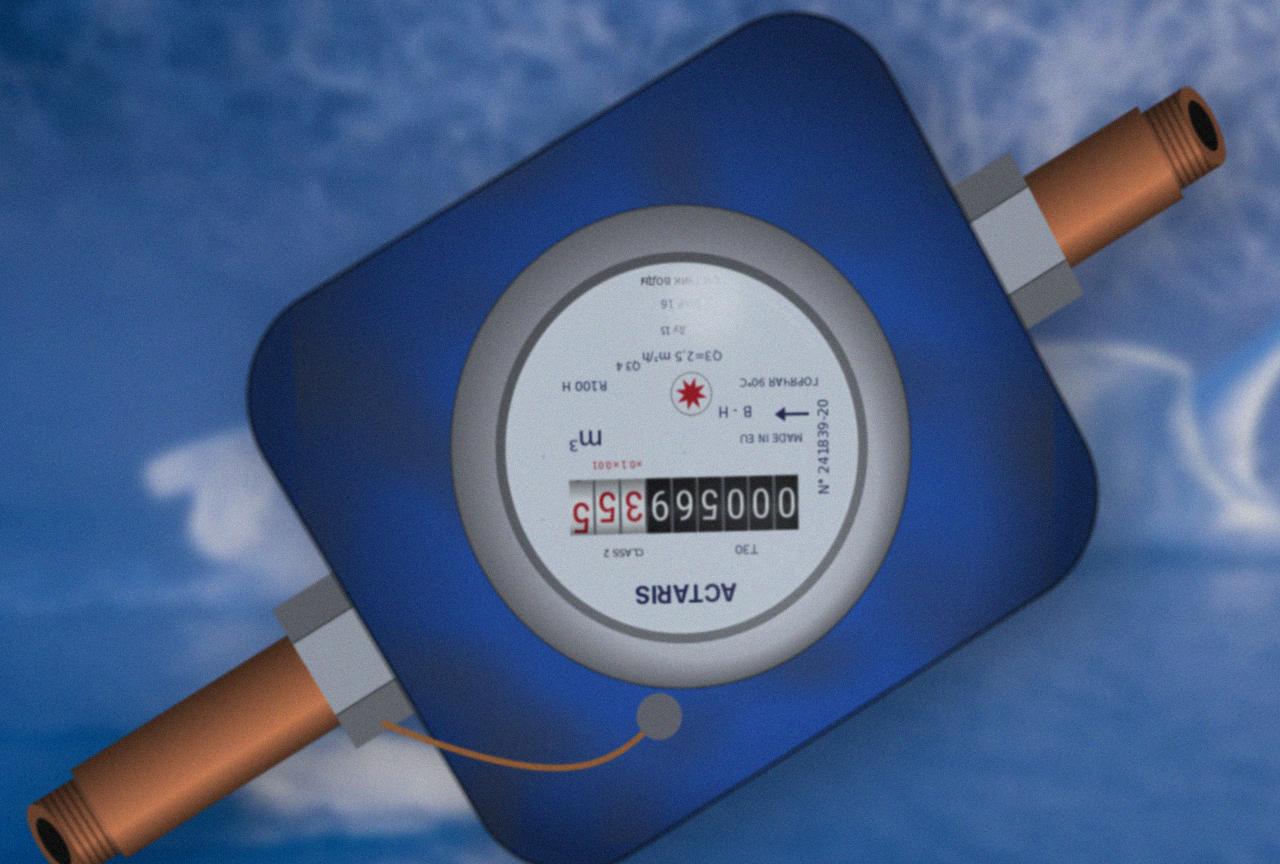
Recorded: 569.355 m³
